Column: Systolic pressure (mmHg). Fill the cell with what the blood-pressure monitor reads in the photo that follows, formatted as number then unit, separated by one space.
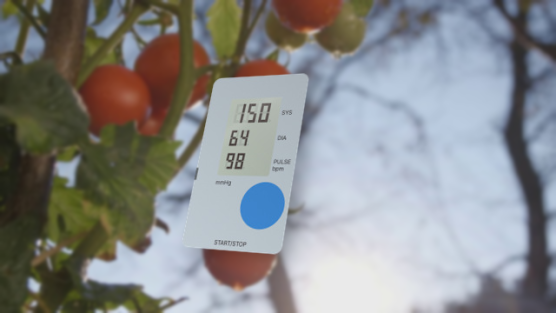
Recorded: 150 mmHg
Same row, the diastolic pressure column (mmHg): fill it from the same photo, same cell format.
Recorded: 64 mmHg
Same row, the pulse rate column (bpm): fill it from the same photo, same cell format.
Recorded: 98 bpm
